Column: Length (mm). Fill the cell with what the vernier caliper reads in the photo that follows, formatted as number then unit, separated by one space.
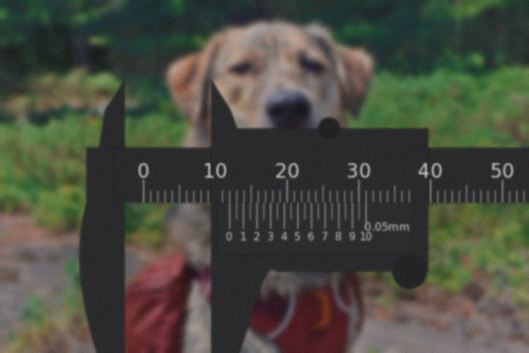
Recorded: 12.0 mm
